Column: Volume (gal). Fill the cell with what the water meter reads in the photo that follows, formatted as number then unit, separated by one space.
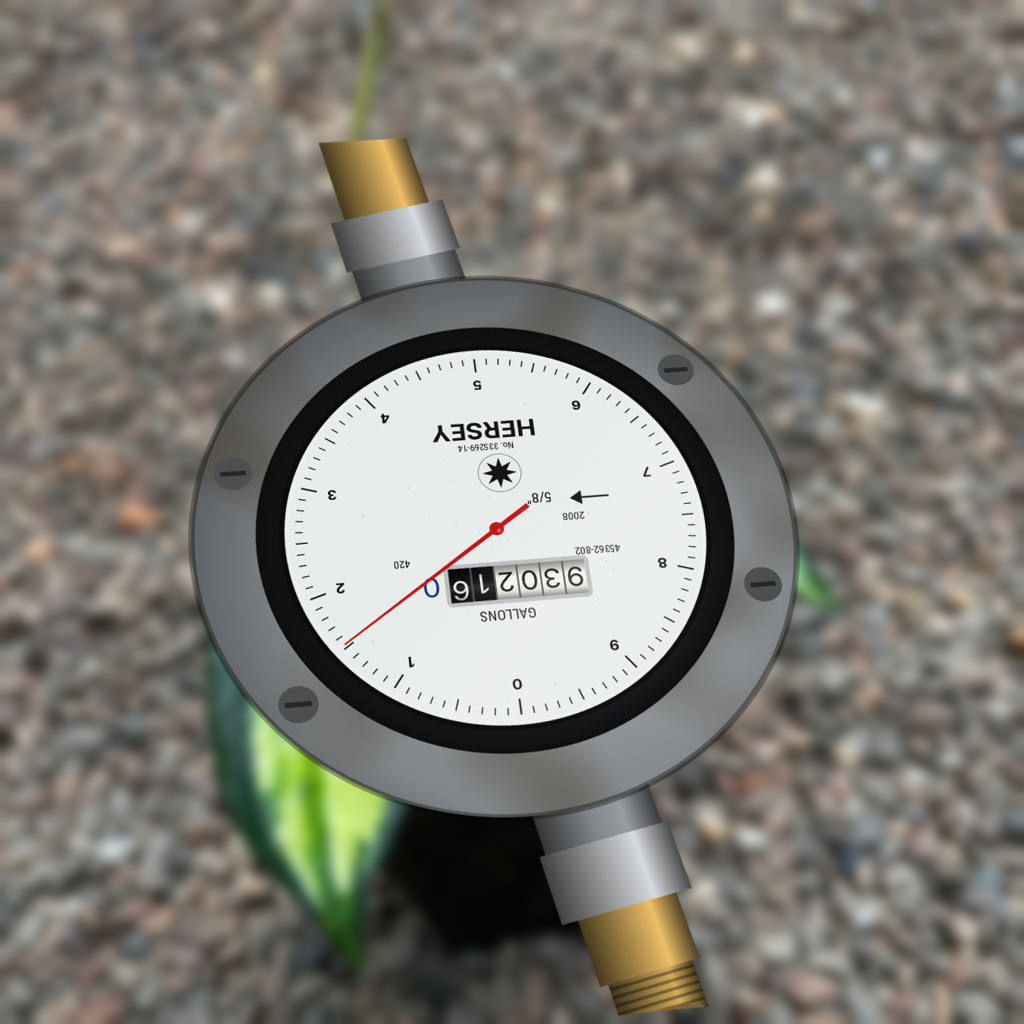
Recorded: 9302161.5 gal
